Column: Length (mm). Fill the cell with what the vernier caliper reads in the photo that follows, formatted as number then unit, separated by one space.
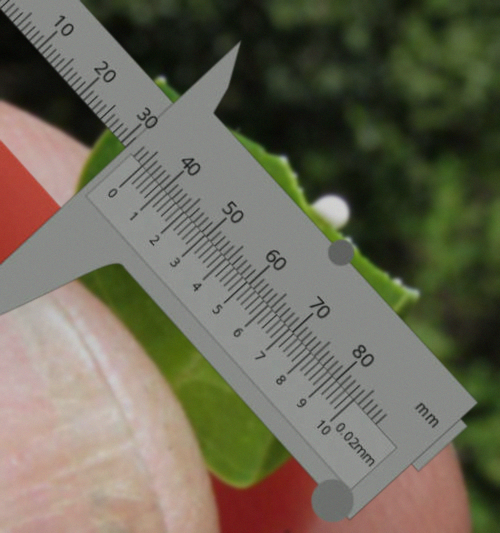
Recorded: 35.0 mm
